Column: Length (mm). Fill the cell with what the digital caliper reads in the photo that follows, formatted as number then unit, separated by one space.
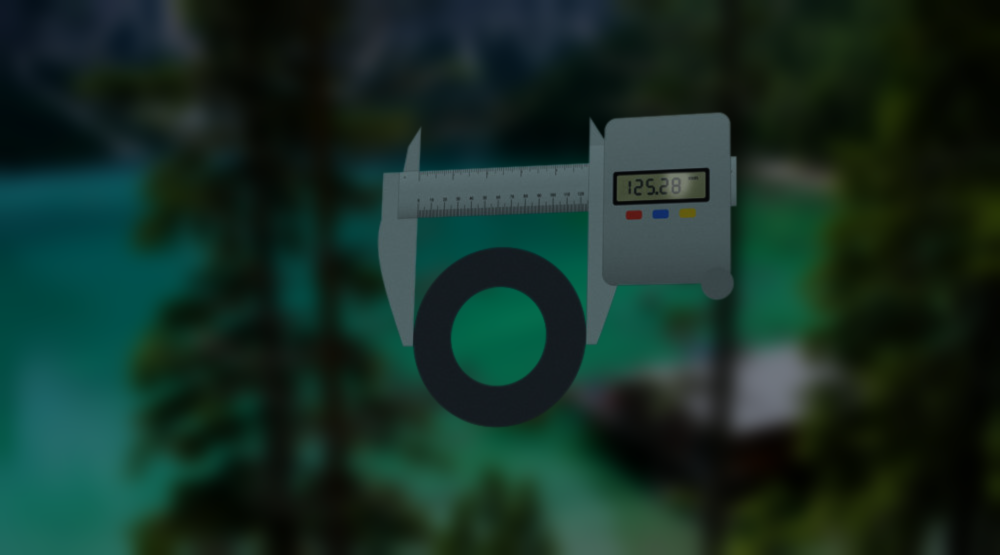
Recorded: 125.28 mm
